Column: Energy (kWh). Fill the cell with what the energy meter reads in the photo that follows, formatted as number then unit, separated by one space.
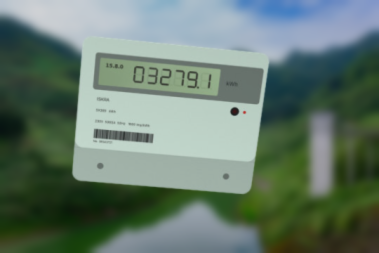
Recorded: 3279.1 kWh
